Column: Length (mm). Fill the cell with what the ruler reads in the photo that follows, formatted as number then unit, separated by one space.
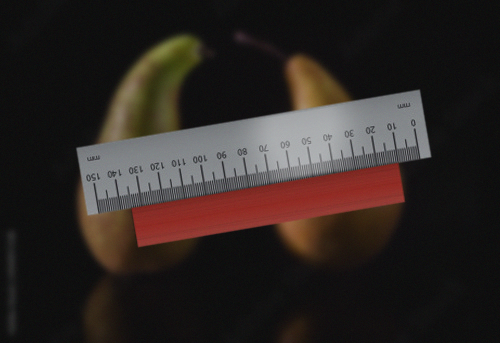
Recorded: 125 mm
